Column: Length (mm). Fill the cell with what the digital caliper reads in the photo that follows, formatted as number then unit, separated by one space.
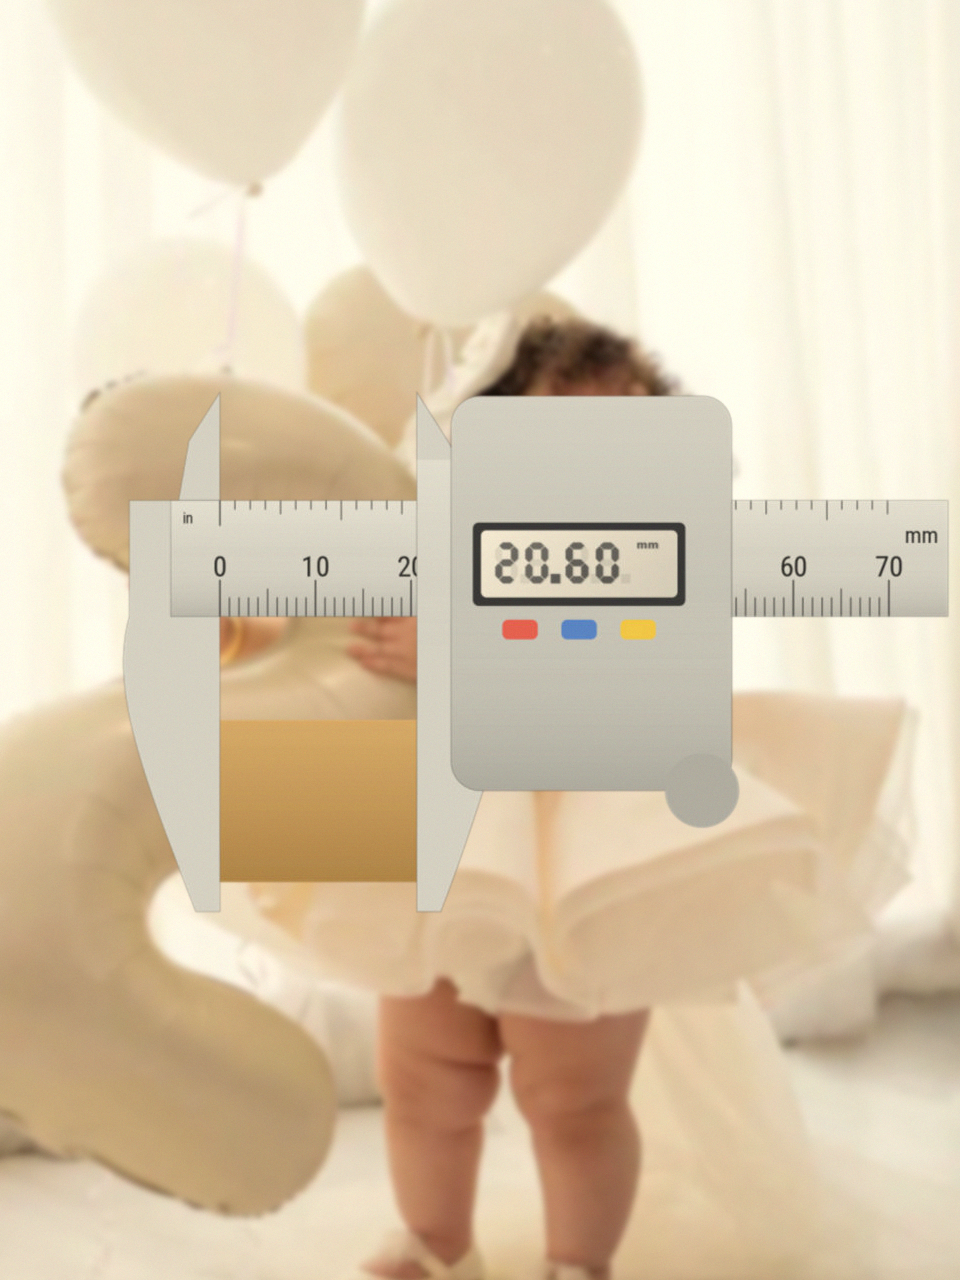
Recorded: 20.60 mm
